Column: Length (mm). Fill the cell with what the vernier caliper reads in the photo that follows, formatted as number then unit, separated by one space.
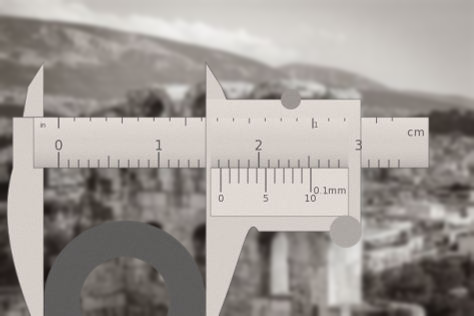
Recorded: 16.2 mm
